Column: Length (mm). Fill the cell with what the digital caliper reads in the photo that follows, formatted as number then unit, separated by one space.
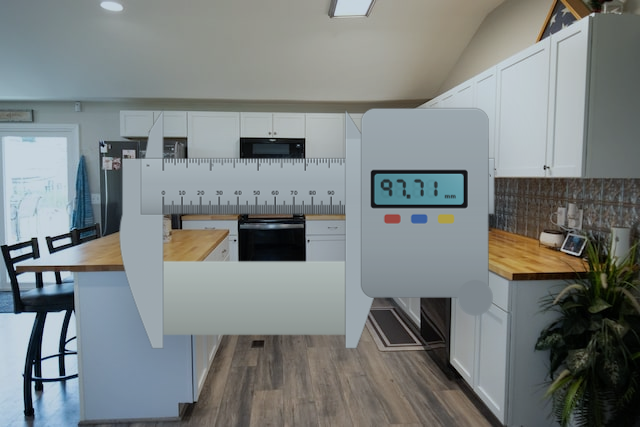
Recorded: 97.71 mm
